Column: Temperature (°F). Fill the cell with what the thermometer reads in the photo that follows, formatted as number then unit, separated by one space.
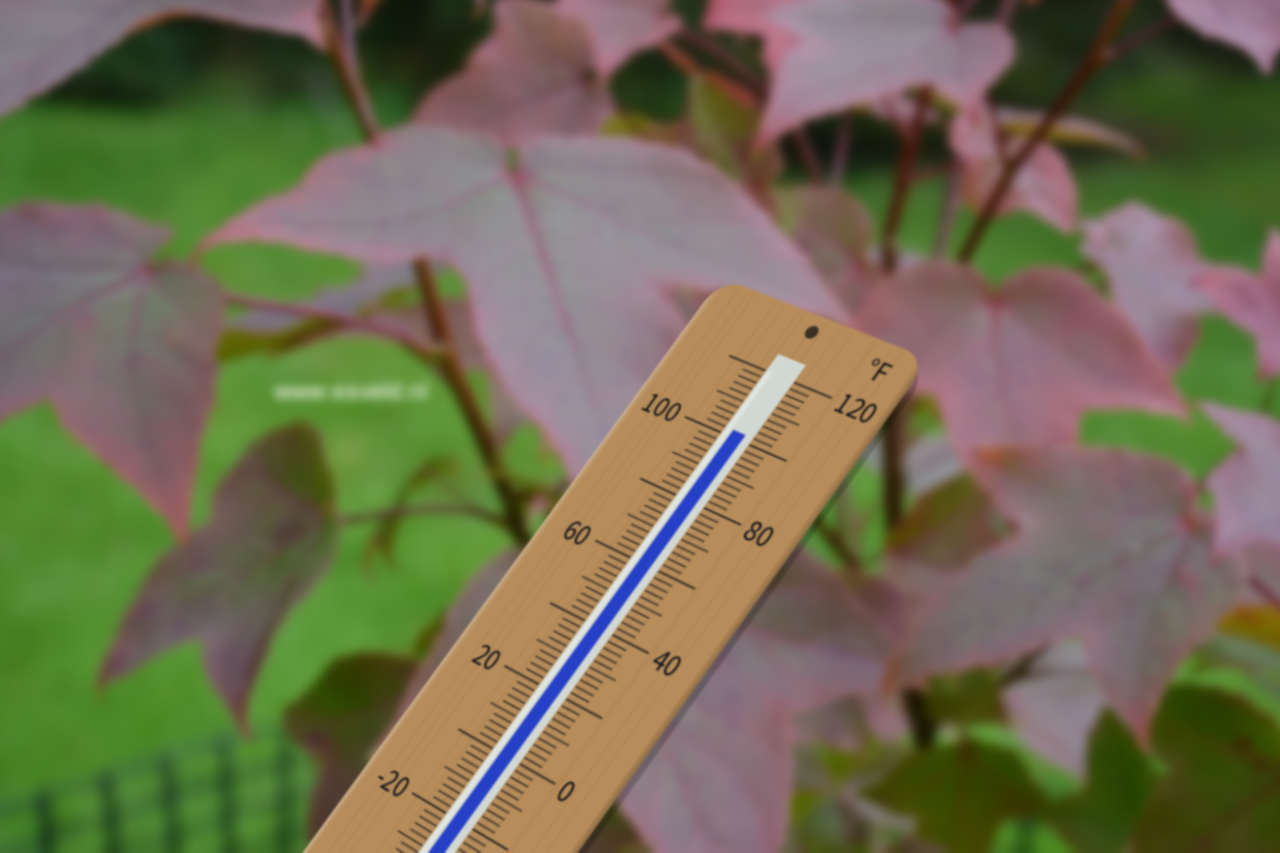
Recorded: 102 °F
